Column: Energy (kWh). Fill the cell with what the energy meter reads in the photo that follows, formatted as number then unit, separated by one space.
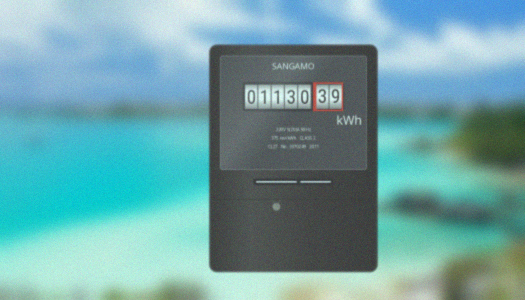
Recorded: 1130.39 kWh
